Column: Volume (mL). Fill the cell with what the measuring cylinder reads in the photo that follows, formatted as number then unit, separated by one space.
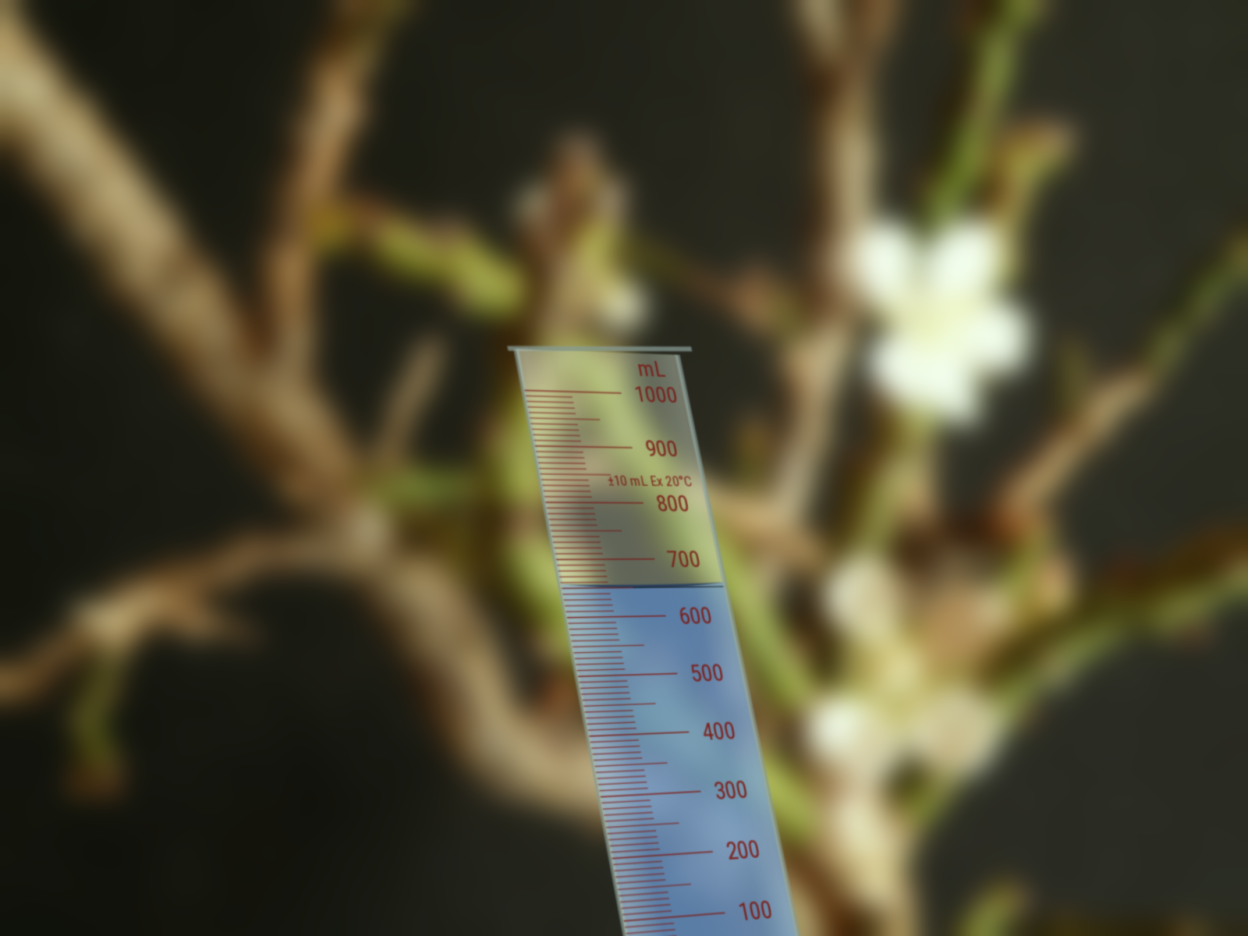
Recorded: 650 mL
